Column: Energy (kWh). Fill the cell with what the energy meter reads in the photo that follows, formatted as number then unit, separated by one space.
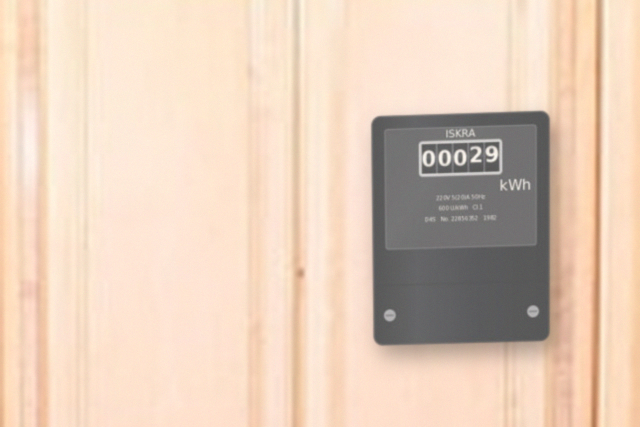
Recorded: 29 kWh
